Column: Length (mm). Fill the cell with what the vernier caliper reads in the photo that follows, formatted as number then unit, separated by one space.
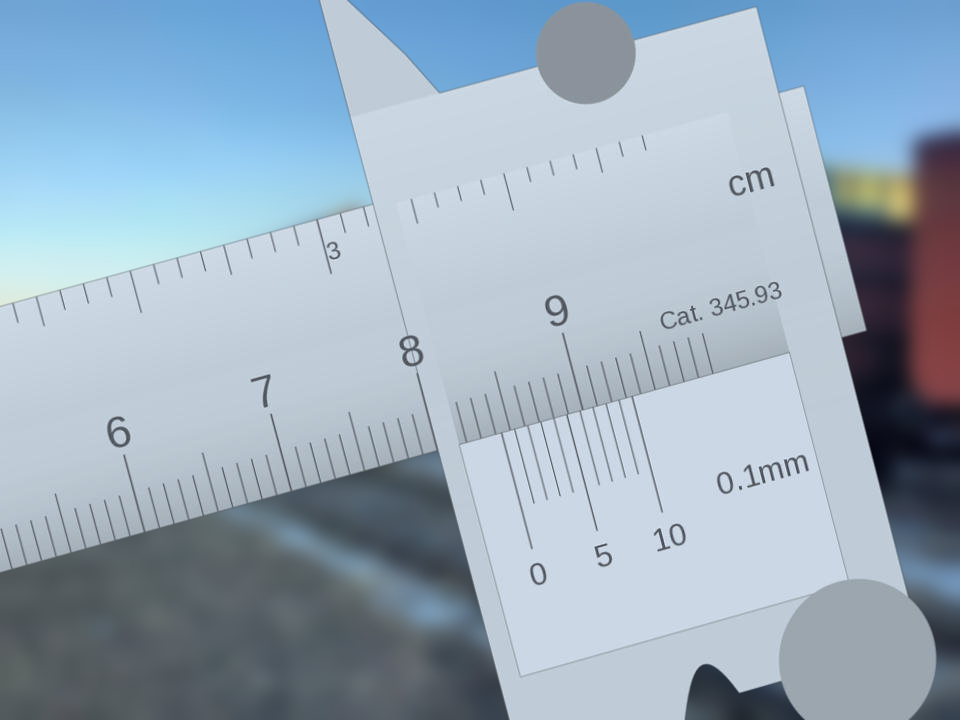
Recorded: 84.4 mm
